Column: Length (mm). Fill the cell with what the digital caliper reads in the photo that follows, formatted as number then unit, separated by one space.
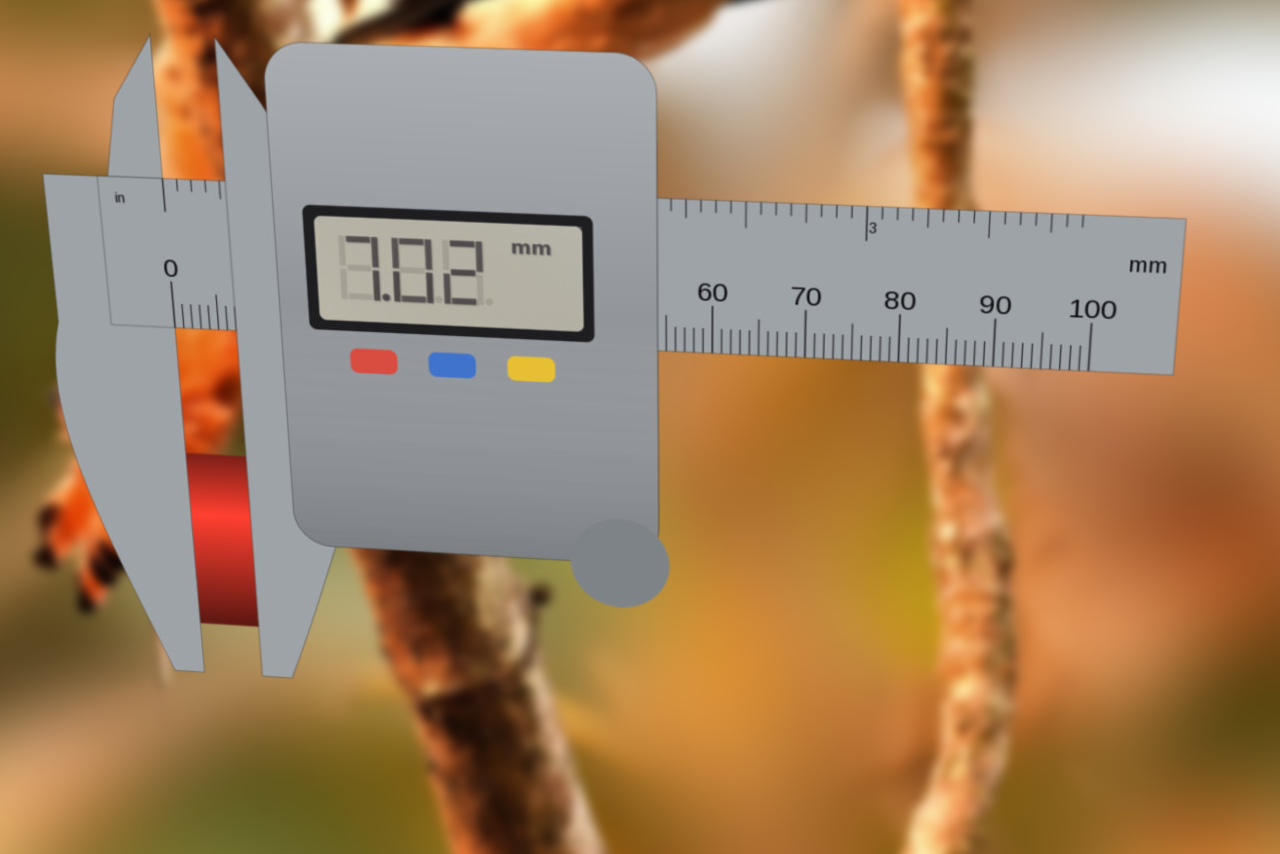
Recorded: 7.02 mm
